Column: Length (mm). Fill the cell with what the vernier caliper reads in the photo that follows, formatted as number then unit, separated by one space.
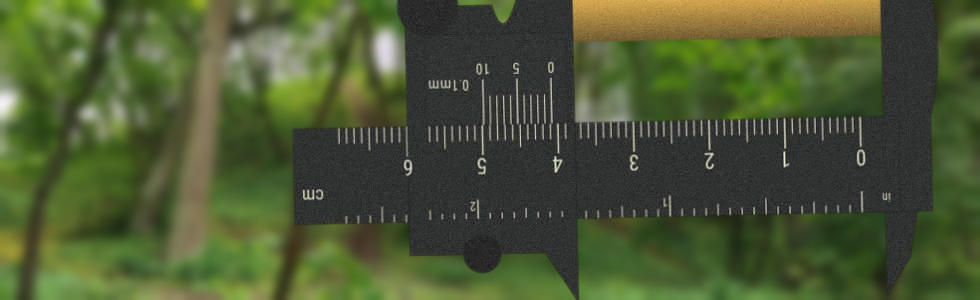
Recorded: 40.8 mm
